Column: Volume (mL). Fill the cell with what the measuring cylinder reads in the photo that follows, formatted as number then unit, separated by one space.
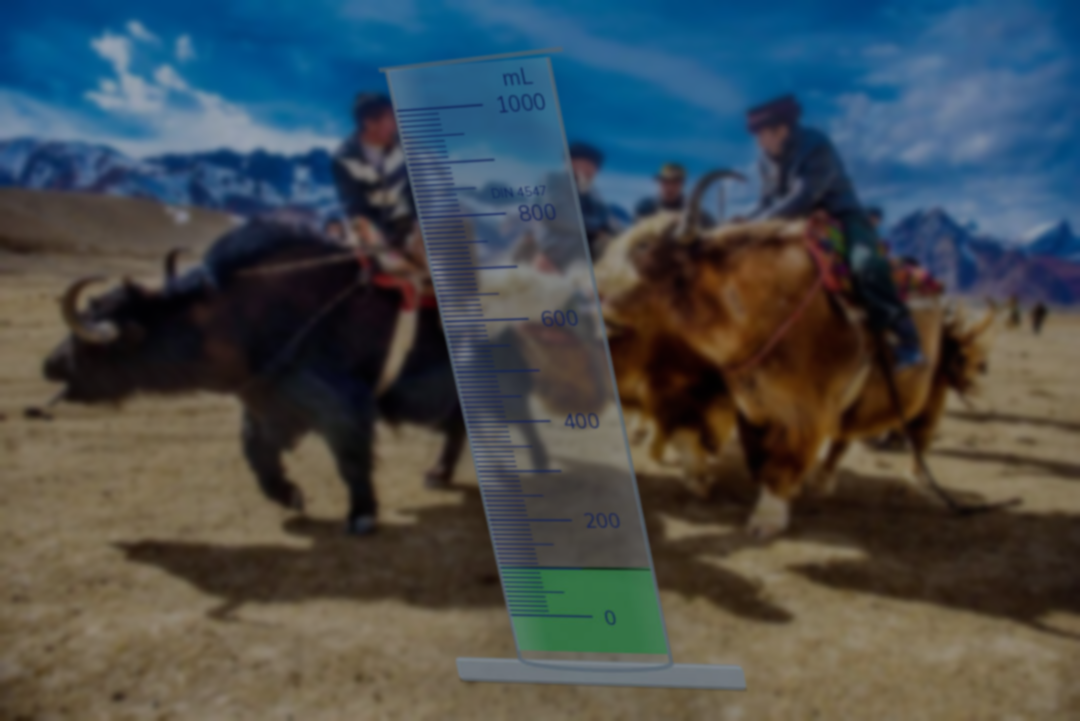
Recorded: 100 mL
